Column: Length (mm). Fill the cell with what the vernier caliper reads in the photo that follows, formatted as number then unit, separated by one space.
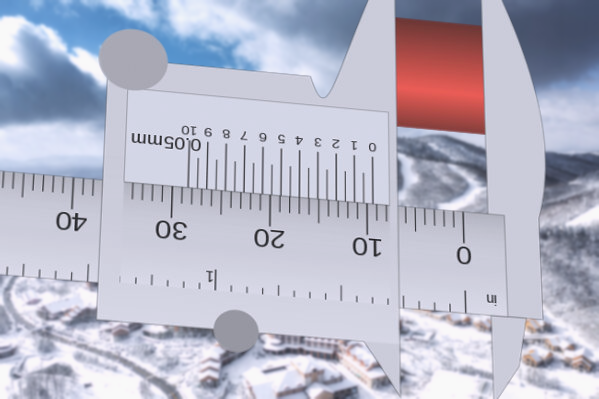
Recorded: 9.4 mm
